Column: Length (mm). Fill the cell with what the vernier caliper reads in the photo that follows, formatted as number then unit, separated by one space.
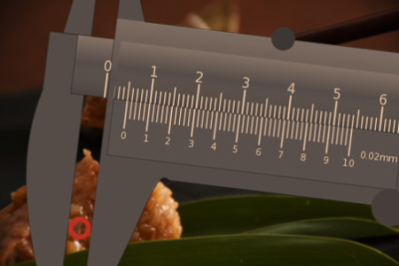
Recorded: 5.0 mm
